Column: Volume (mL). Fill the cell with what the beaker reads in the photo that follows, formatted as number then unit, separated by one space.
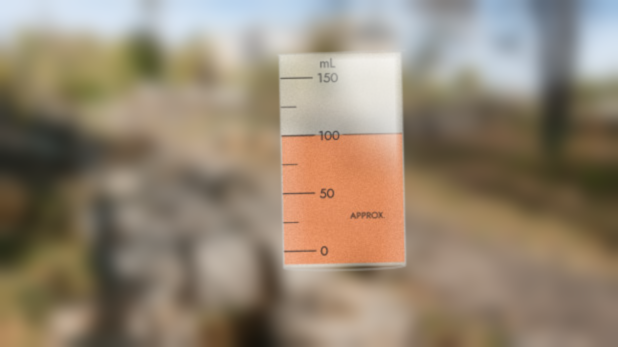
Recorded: 100 mL
